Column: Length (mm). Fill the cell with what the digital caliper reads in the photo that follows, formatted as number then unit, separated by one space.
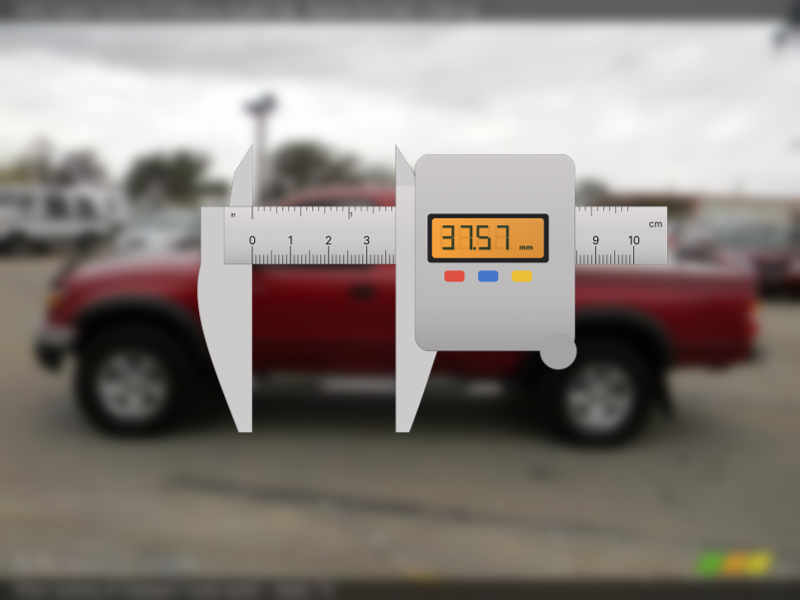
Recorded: 37.57 mm
